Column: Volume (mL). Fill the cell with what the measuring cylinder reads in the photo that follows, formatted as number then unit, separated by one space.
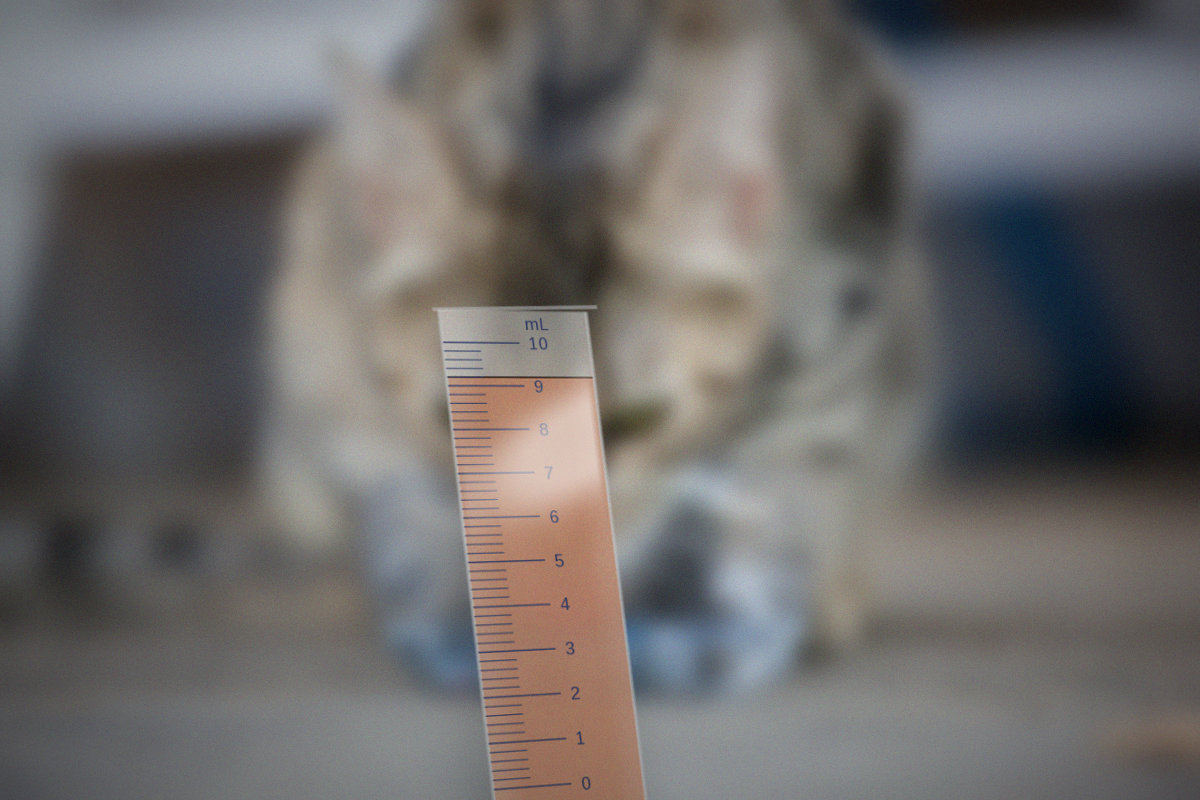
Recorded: 9.2 mL
